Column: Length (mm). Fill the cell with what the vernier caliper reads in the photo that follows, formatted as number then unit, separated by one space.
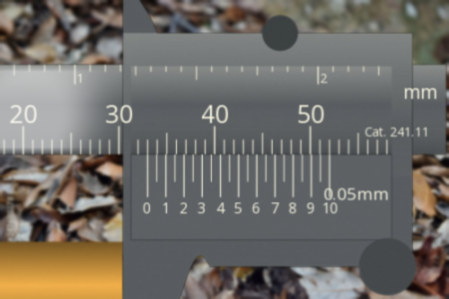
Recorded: 33.0 mm
